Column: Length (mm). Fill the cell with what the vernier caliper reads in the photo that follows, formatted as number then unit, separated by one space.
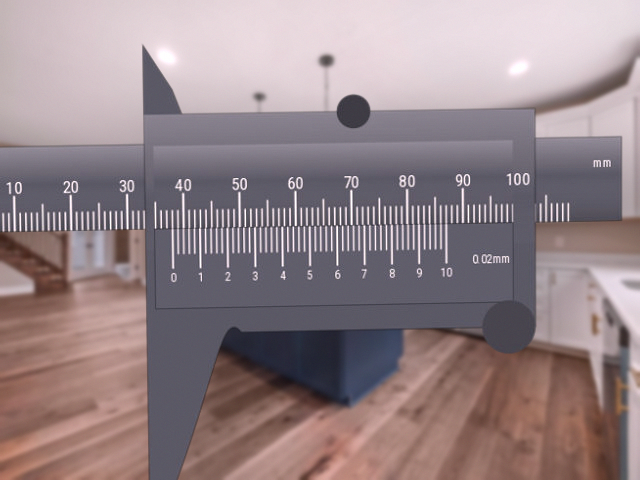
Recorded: 38.0 mm
